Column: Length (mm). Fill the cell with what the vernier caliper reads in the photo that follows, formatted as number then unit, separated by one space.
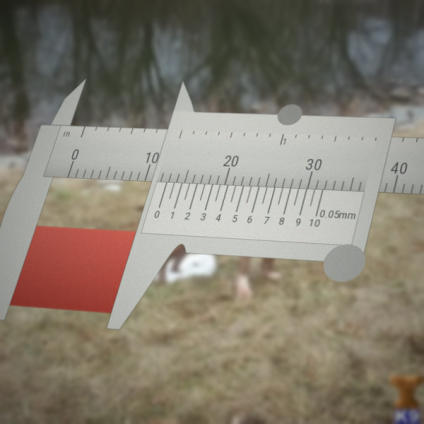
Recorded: 12.8 mm
